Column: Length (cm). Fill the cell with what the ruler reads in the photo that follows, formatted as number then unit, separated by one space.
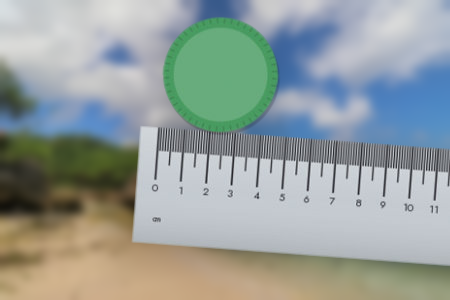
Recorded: 4.5 cm
